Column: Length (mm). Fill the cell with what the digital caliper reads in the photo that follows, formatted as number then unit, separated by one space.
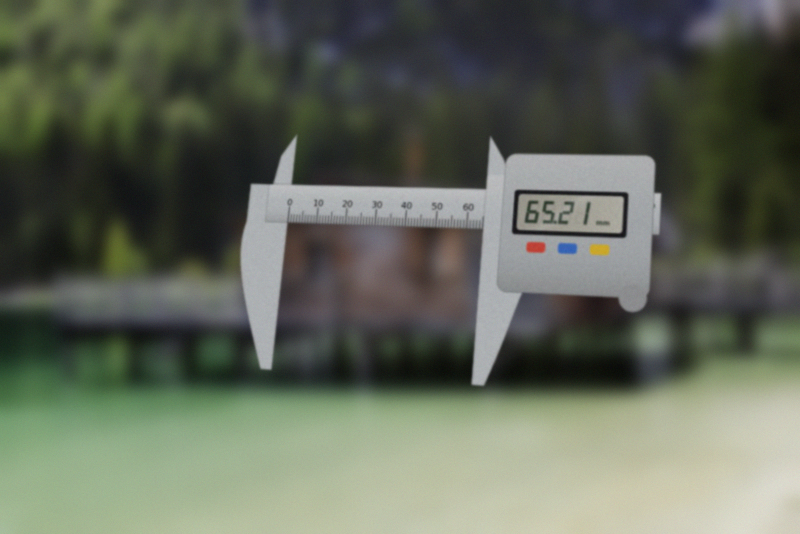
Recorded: 65.21 mm
